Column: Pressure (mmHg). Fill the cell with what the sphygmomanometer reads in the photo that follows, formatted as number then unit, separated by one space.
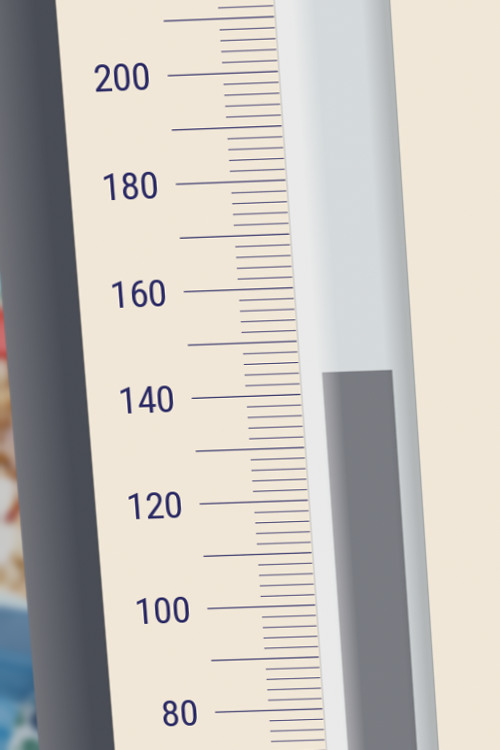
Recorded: 144 mmHg
